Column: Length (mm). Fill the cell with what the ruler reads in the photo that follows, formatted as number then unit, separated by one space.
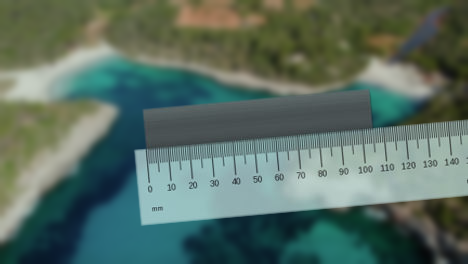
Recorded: 105 mm
